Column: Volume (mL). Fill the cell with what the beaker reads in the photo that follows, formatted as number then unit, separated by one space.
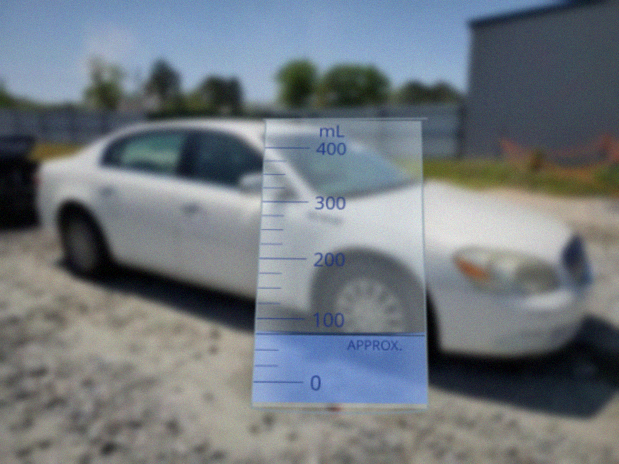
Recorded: 75 mL
